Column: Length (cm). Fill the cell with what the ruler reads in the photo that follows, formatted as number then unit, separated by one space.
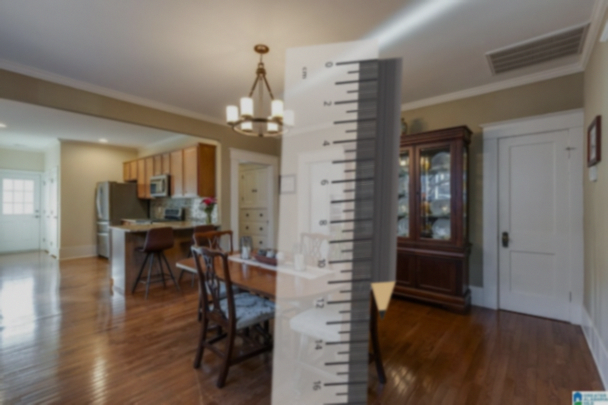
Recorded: 13 cm
